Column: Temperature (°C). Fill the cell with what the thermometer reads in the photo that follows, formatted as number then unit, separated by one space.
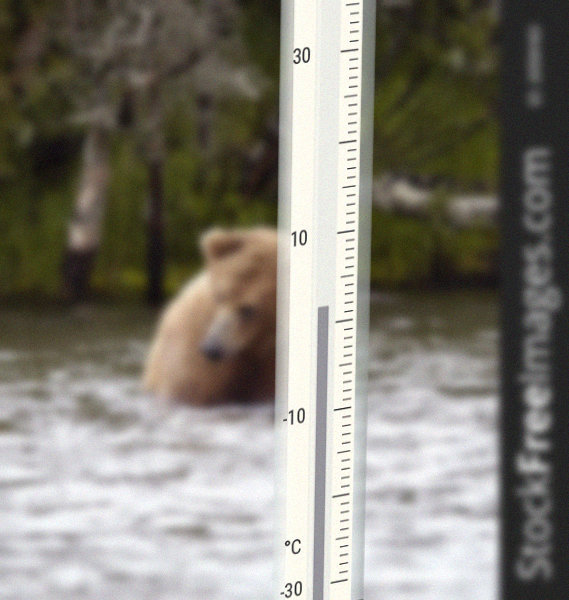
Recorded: 2 °C
